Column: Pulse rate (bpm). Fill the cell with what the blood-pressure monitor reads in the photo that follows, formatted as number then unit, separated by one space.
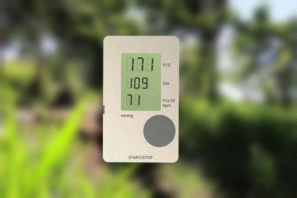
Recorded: 71 bpm
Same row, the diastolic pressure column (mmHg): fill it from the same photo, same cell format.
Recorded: 109 mmHg
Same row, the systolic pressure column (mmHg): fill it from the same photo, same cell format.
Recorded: 171 mmHg
